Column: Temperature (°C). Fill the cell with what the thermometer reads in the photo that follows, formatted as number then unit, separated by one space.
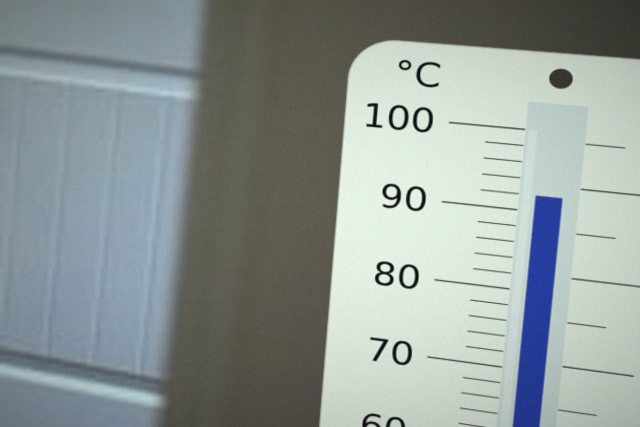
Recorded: 92 °C
